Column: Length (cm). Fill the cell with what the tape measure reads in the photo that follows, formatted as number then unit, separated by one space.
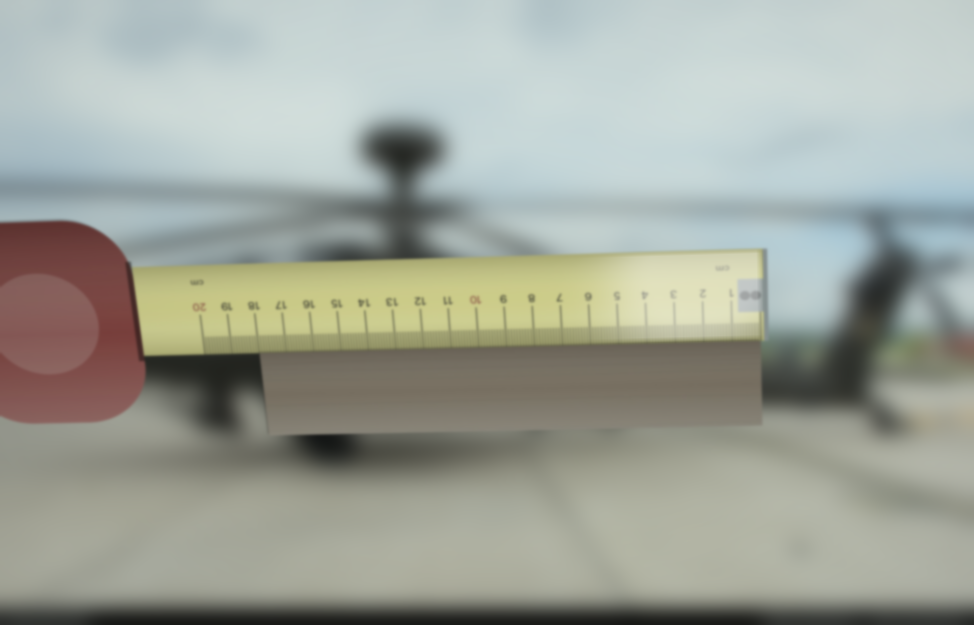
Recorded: 18 cm
